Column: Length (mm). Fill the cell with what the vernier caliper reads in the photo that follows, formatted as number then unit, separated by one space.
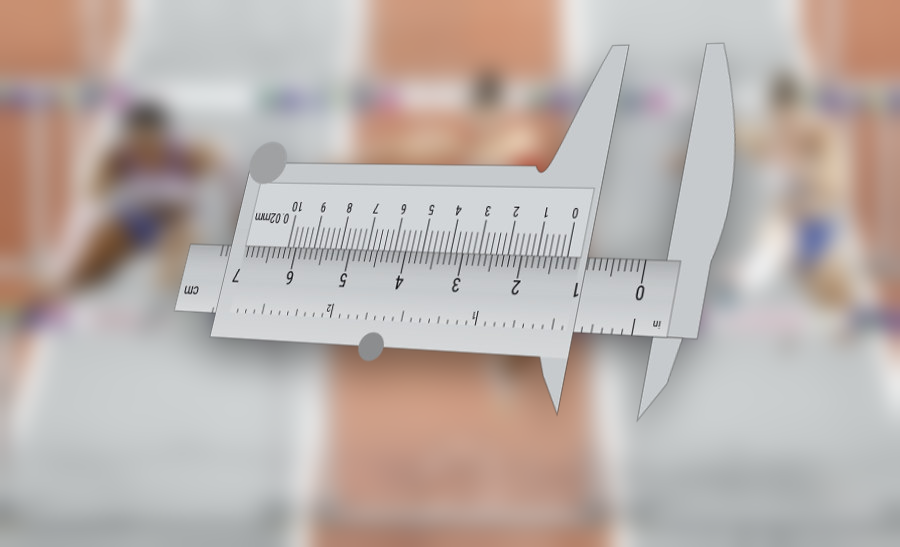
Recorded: 12.5 mm
